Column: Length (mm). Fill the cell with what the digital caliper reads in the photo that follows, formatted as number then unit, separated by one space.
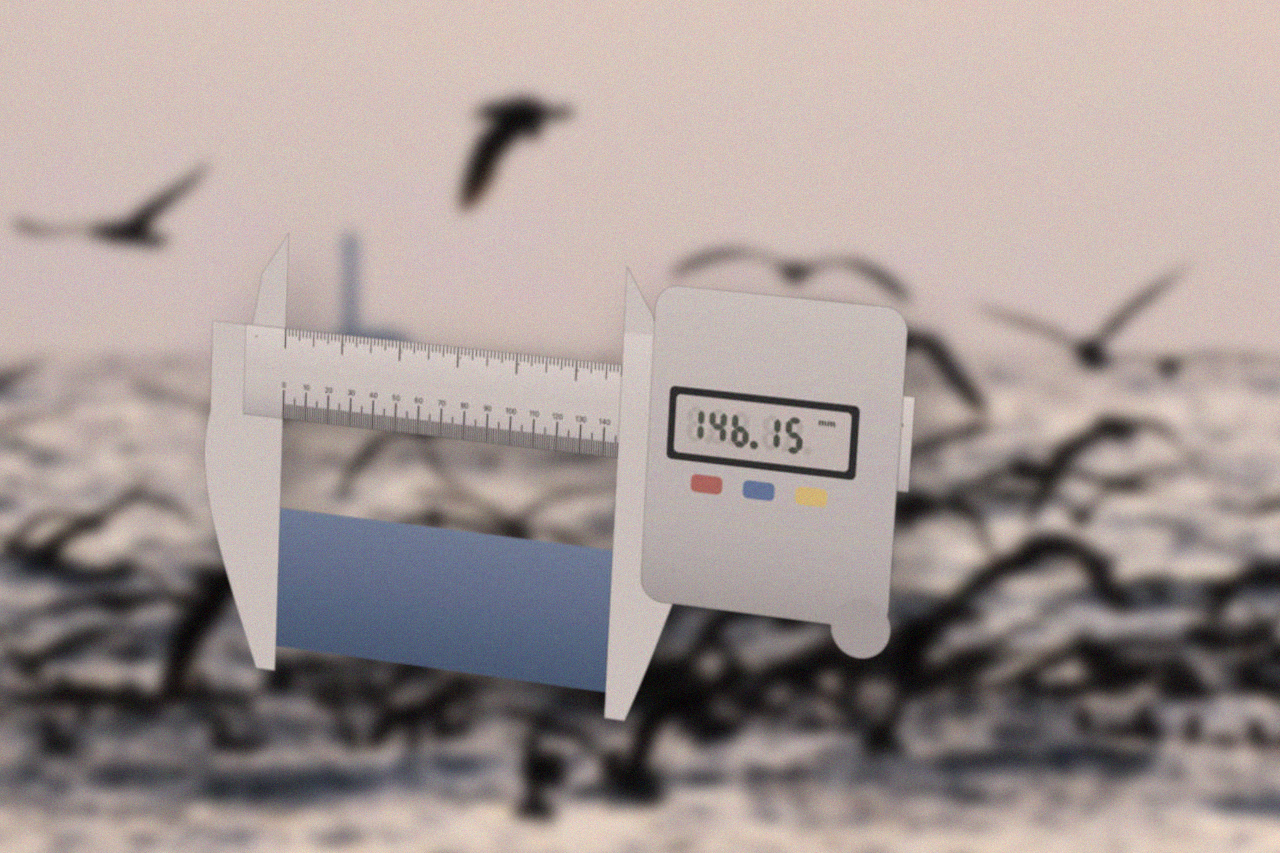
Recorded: 146.15 mm
